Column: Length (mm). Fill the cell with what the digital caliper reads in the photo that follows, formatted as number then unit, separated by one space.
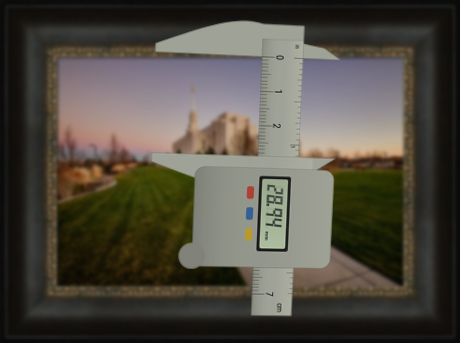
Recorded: 28.94 mm
